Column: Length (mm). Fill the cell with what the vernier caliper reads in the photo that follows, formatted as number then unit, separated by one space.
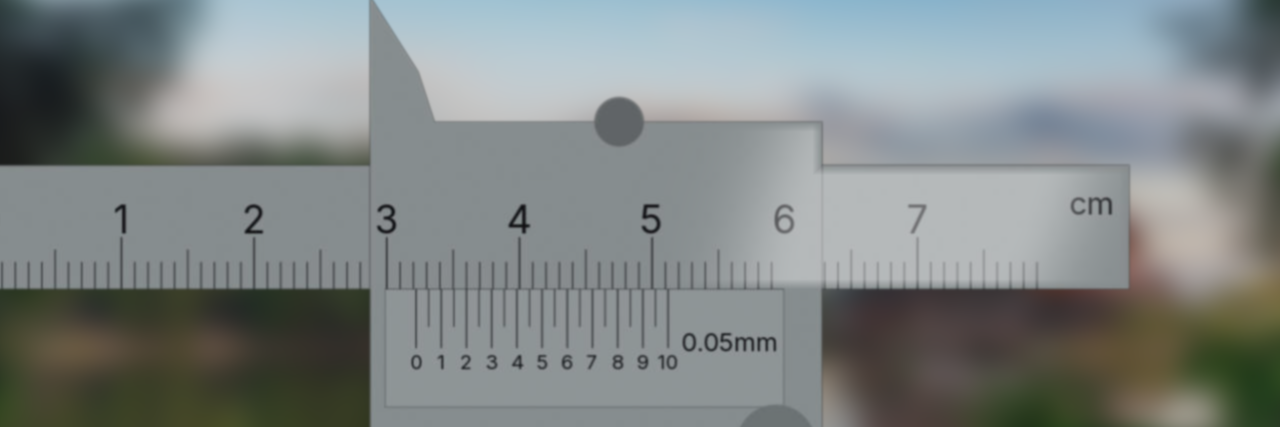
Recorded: 32.2 mm
